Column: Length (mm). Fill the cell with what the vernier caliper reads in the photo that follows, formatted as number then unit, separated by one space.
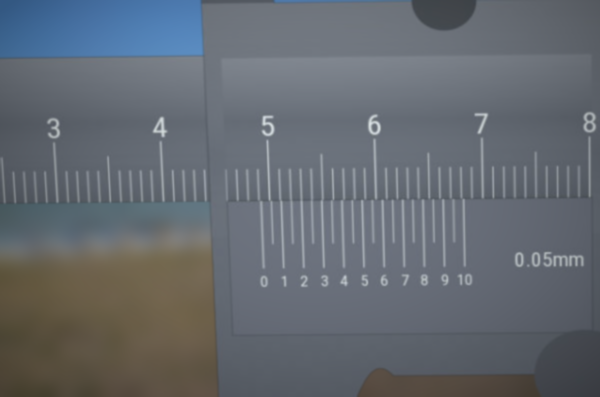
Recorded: 49.2 mm
